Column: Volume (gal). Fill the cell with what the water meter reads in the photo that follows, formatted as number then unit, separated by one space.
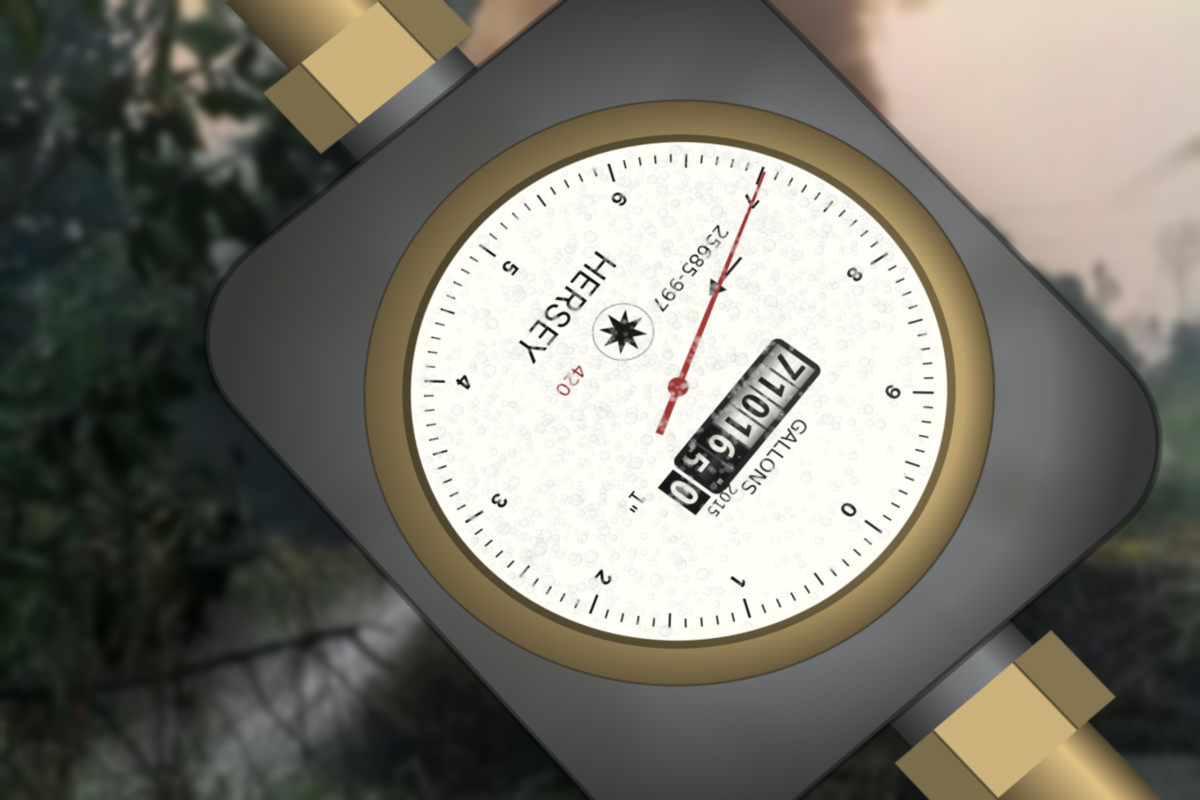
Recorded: 7101647.0 gal
